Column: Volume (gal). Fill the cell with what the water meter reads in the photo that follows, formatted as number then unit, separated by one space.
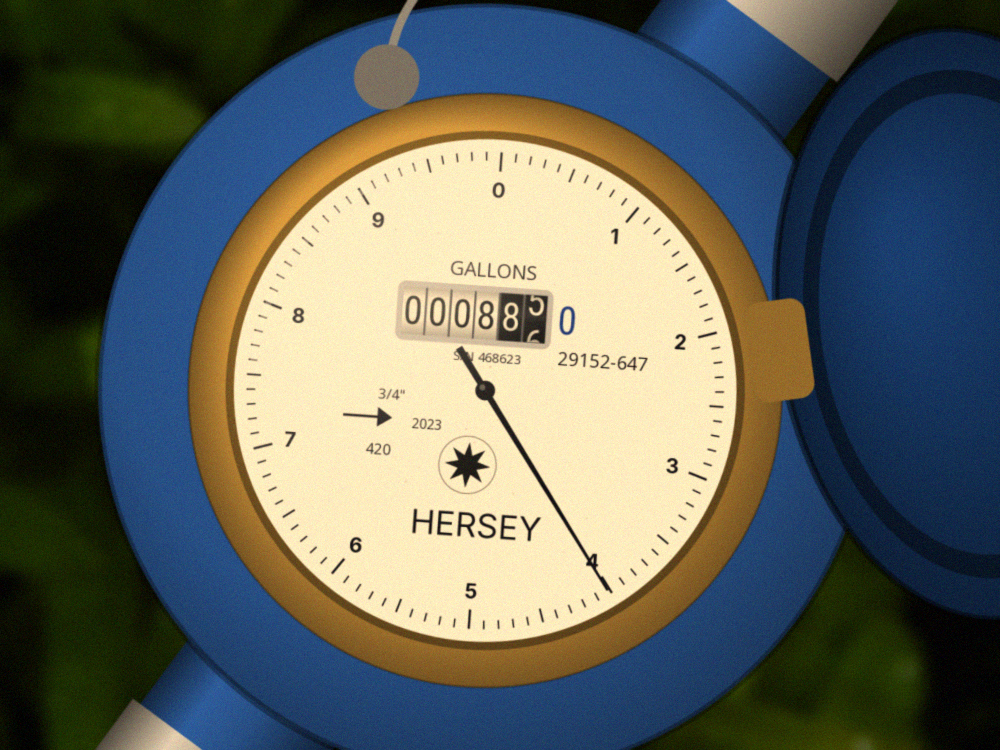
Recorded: 8854.0 gal
